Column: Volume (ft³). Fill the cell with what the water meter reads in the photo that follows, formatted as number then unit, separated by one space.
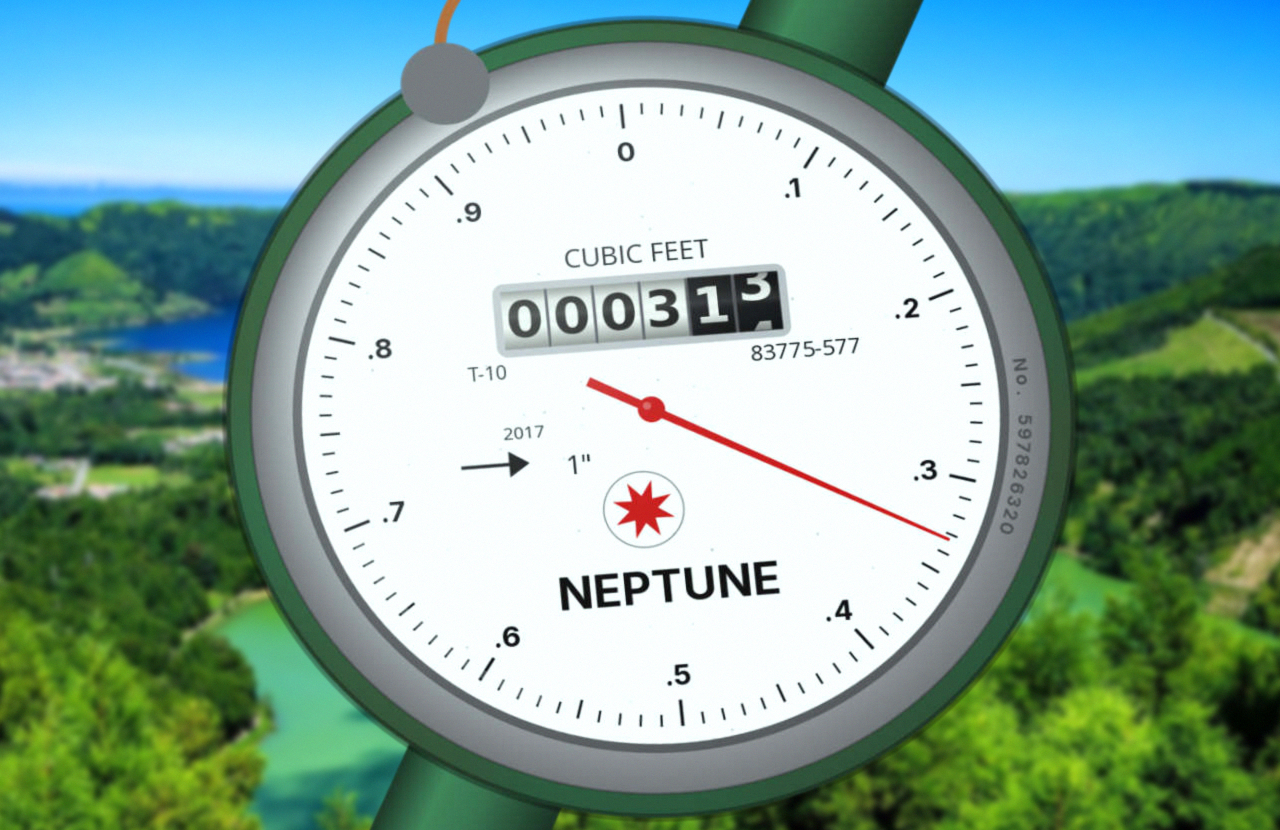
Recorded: 313.33 ft³
